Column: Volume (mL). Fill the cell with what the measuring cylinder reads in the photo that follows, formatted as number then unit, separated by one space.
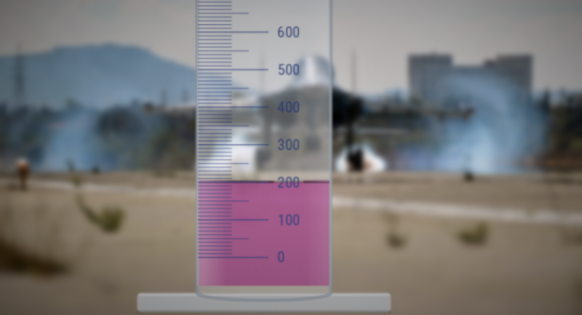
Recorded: 200 mL
